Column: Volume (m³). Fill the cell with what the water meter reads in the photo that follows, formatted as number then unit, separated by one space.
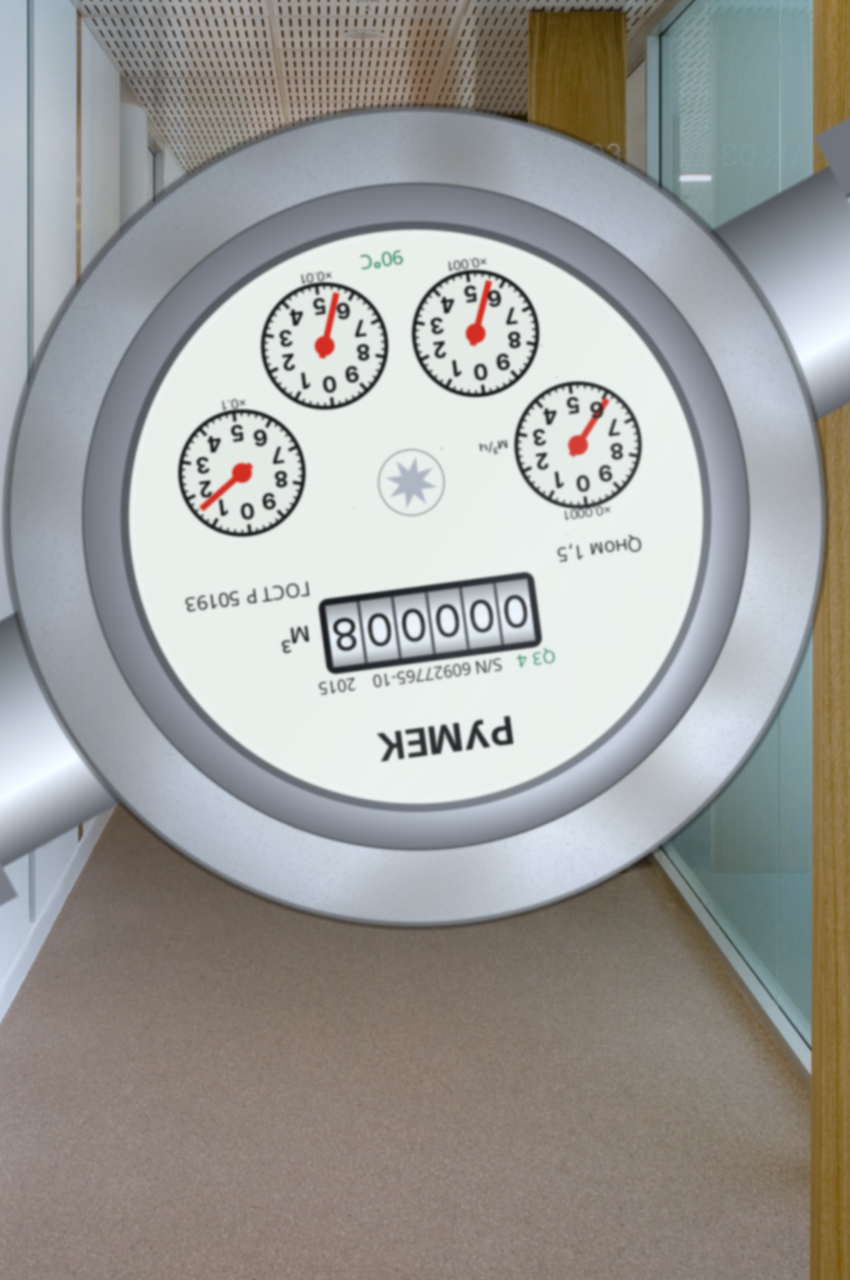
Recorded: 8.1556 m³
